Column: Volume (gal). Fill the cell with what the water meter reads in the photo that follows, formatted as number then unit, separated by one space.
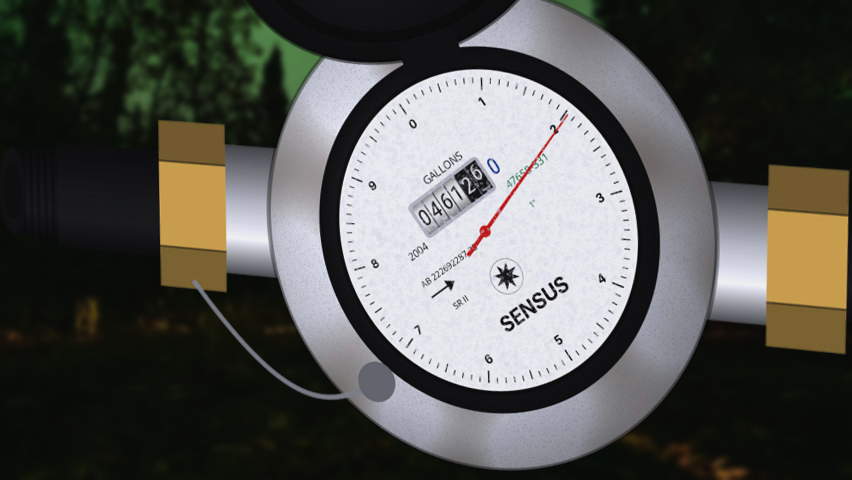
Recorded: 461262.0 gal
